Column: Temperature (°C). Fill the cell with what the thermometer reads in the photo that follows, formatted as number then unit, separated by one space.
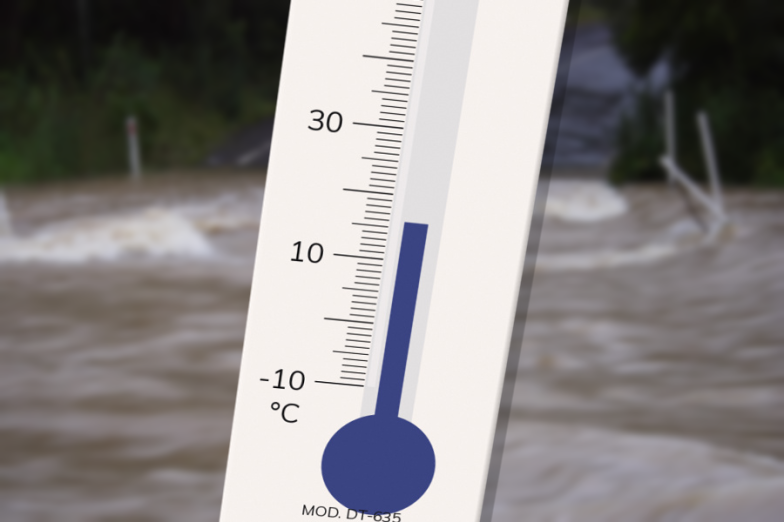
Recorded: 16 °C
